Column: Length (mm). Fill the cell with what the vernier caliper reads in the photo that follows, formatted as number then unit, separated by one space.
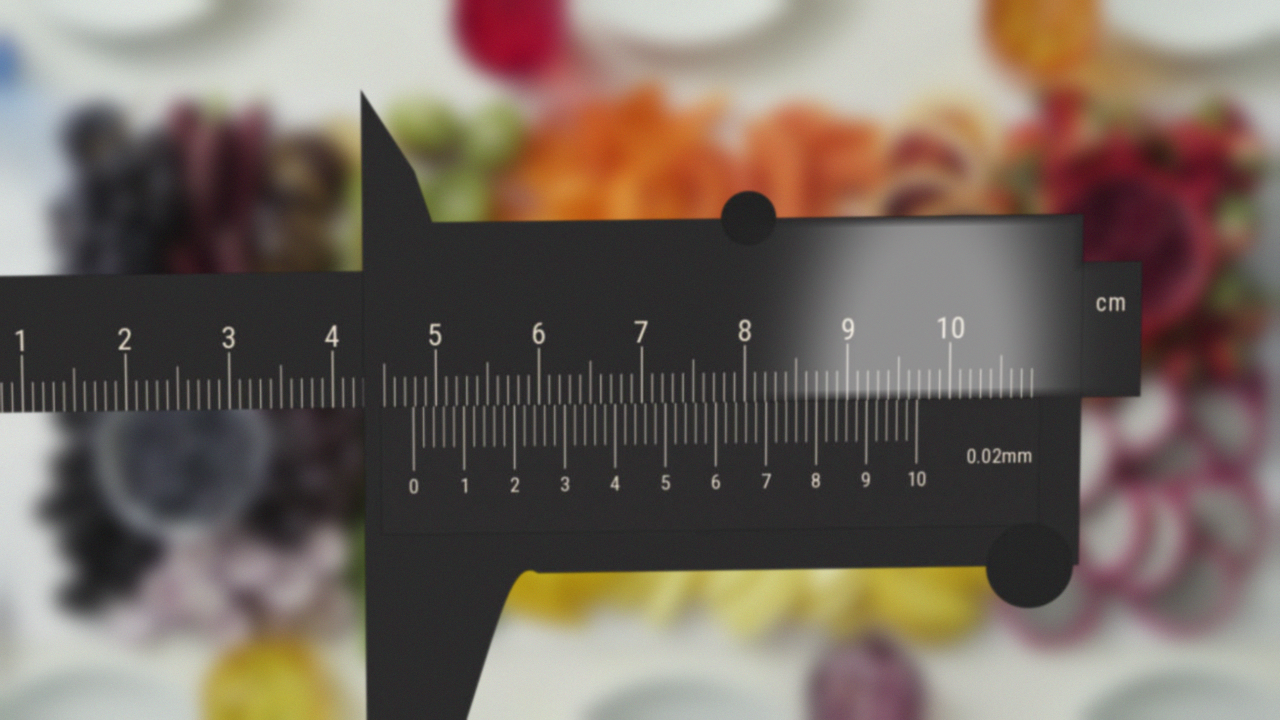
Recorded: 47.8 mm
